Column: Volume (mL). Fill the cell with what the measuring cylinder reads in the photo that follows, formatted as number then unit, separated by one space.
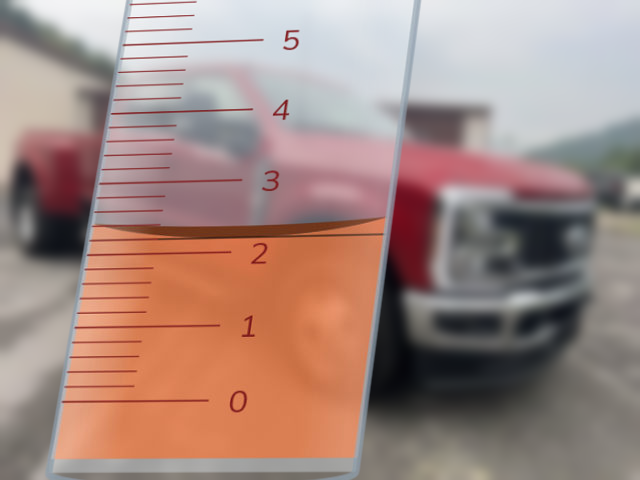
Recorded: 2.2 mL
